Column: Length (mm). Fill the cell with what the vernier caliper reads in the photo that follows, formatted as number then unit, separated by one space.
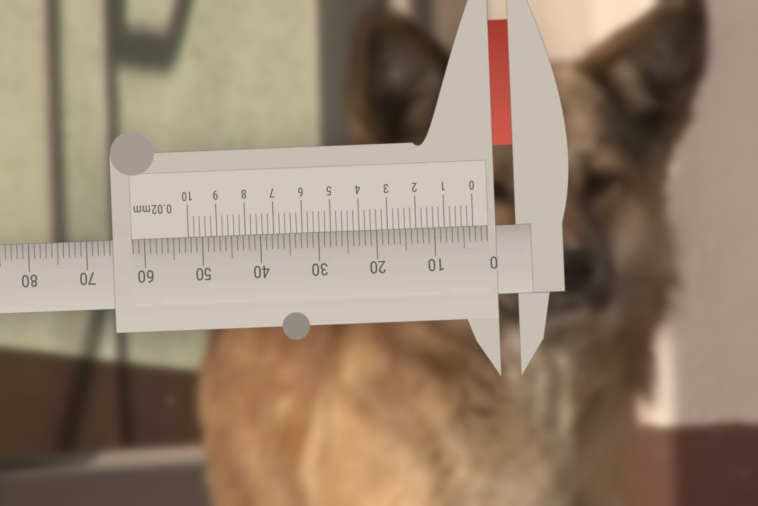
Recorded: 3.4 mm
